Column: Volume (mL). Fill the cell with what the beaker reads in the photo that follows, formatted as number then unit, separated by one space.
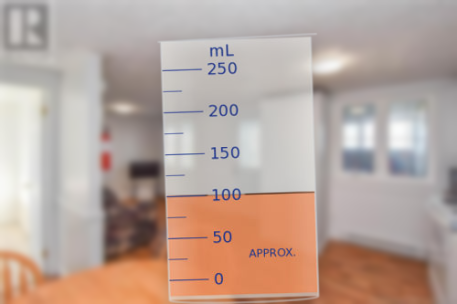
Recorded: 100 mL
